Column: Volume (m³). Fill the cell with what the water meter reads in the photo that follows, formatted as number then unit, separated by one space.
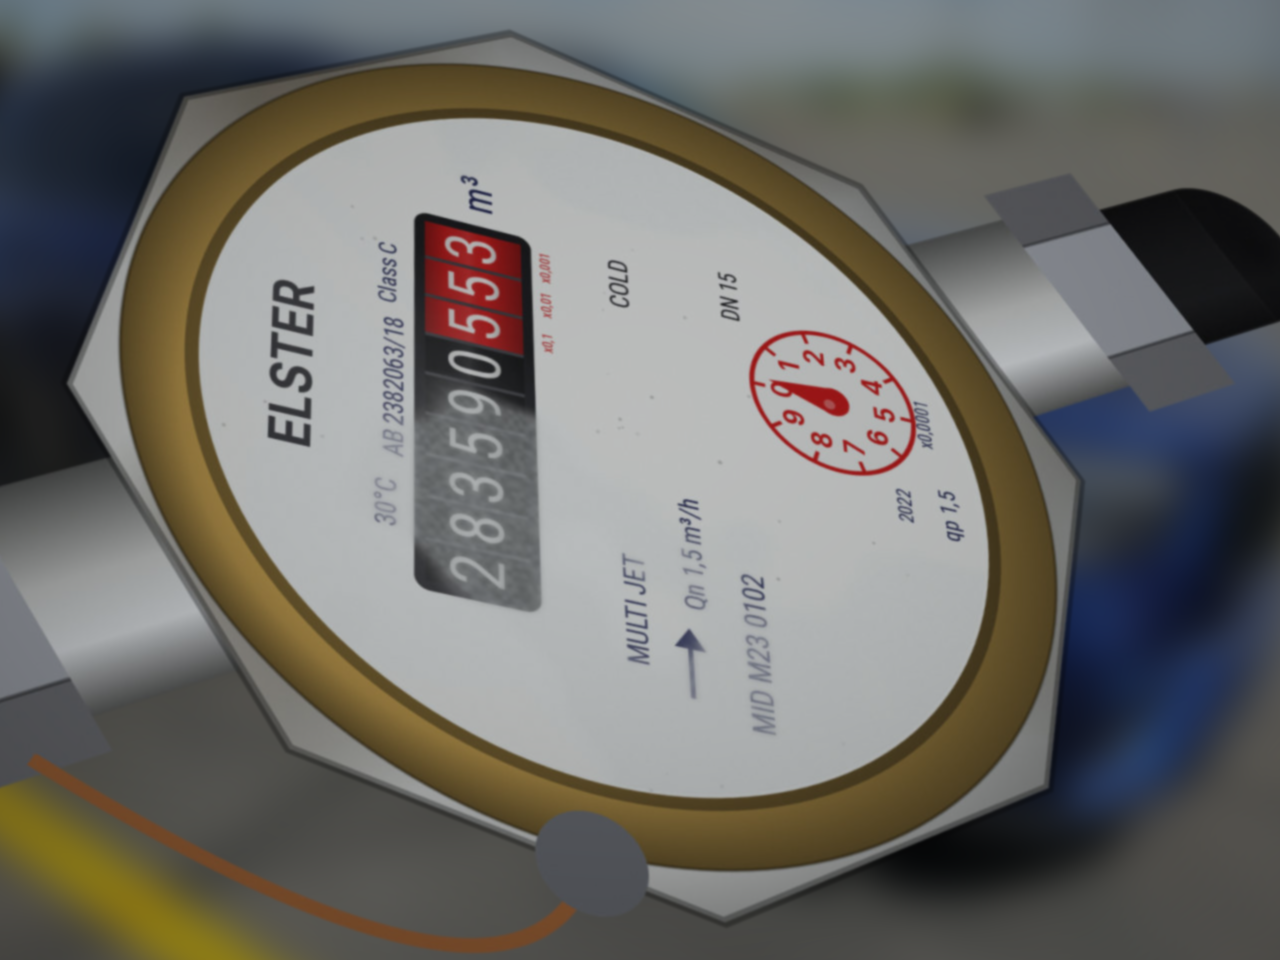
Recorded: 283590.5530 m³
